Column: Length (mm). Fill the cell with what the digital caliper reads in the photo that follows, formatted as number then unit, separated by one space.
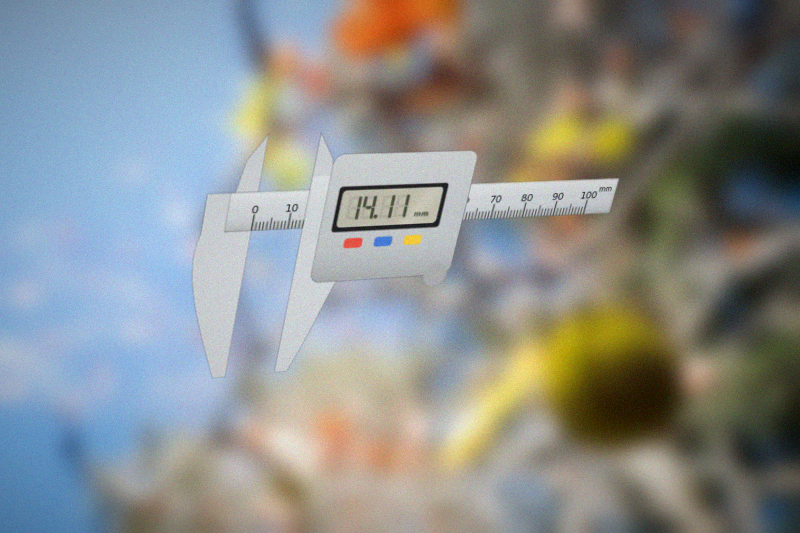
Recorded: 14.11 mm
